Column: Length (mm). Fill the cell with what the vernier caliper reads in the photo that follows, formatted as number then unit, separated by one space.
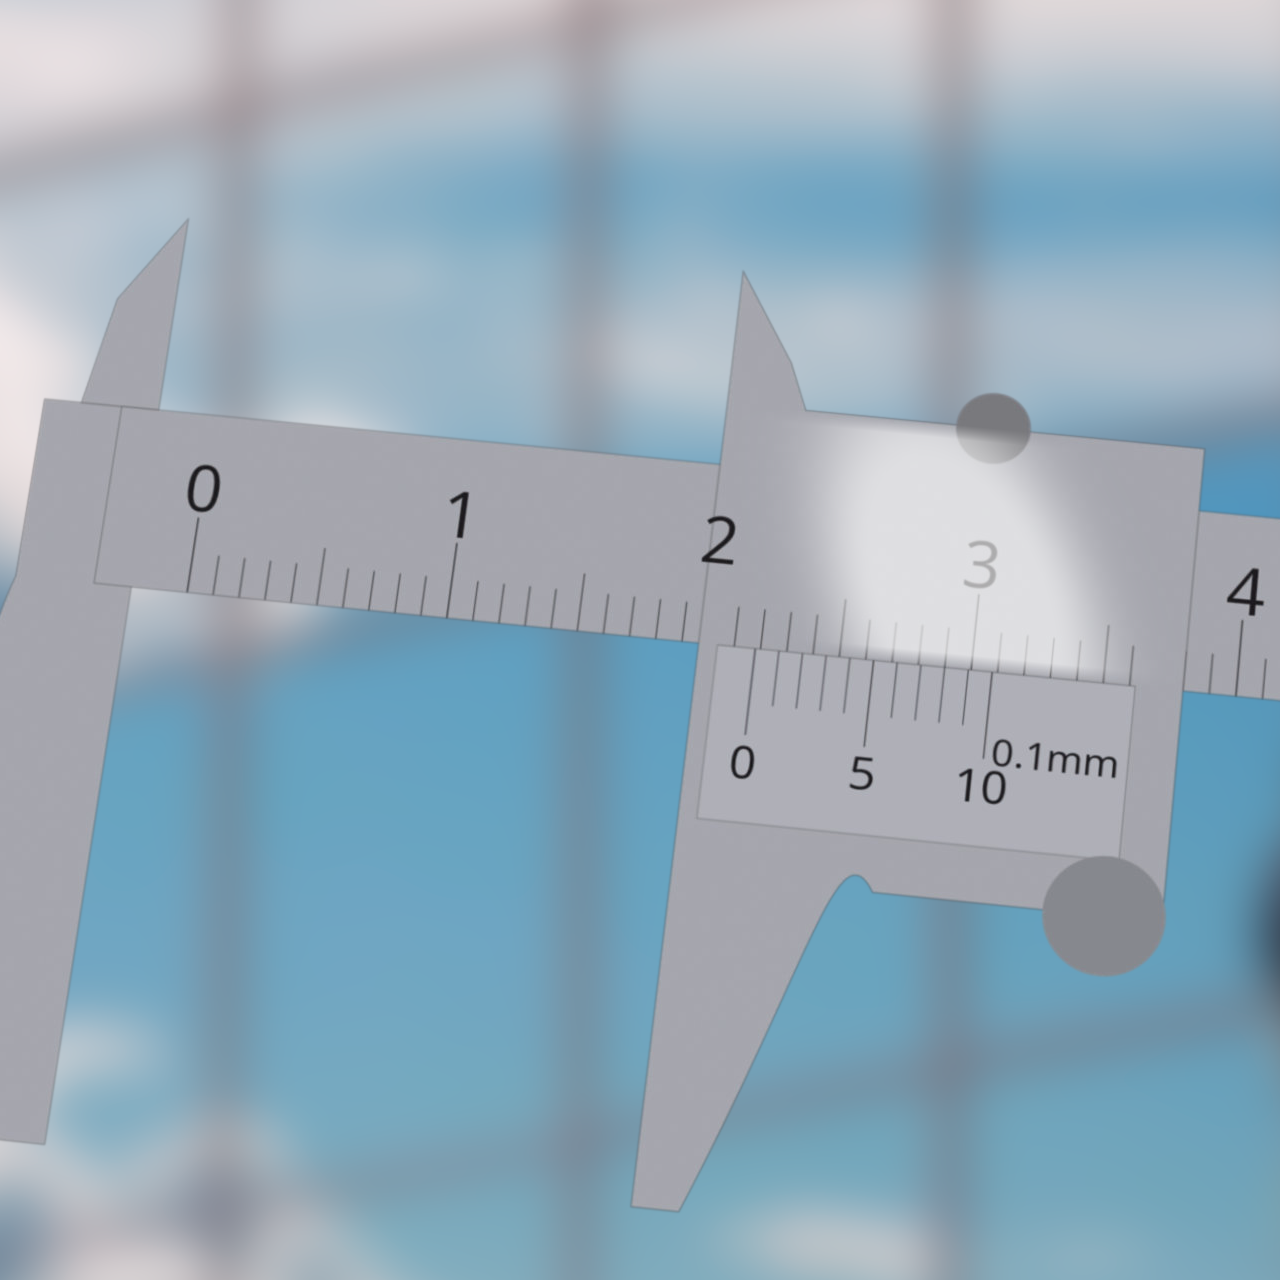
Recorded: 21.8 mm
